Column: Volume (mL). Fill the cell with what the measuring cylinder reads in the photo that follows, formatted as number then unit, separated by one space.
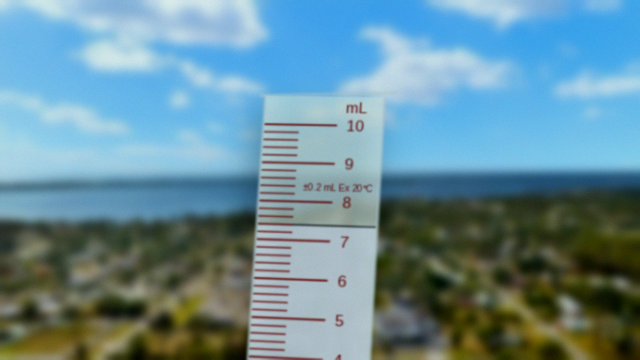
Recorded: 7.4 mL
